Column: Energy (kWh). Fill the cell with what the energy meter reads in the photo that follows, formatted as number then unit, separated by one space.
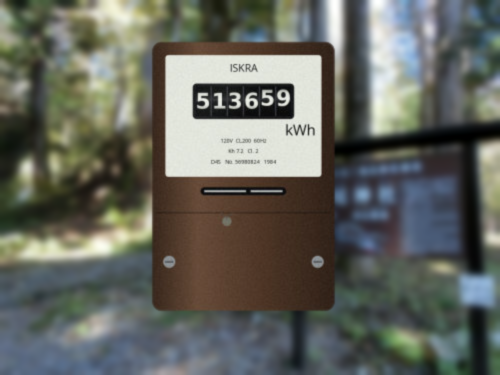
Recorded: 513659 kWh
